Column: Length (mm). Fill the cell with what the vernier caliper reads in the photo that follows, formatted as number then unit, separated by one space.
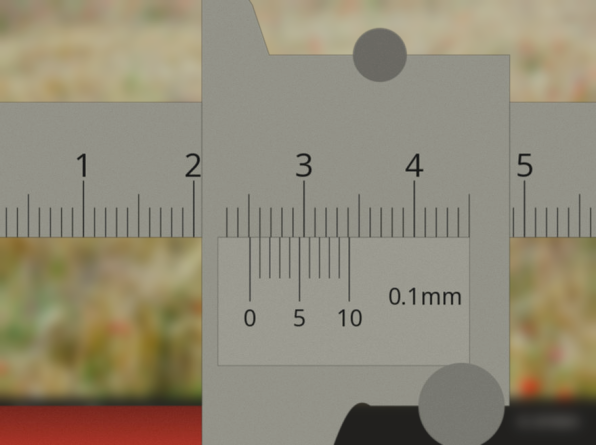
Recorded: 25.1 mm
